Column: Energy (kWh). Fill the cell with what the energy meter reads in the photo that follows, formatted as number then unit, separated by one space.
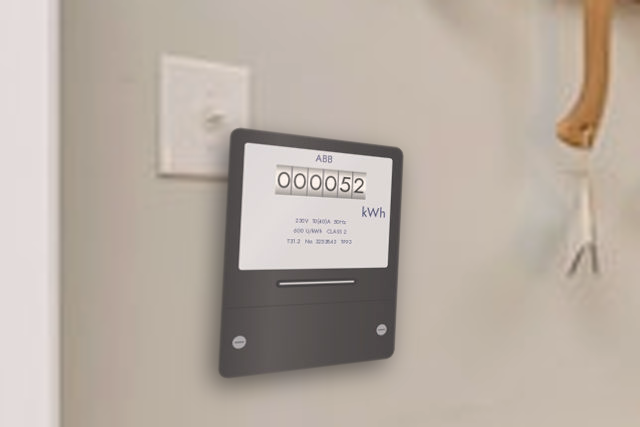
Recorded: 52 kWh
